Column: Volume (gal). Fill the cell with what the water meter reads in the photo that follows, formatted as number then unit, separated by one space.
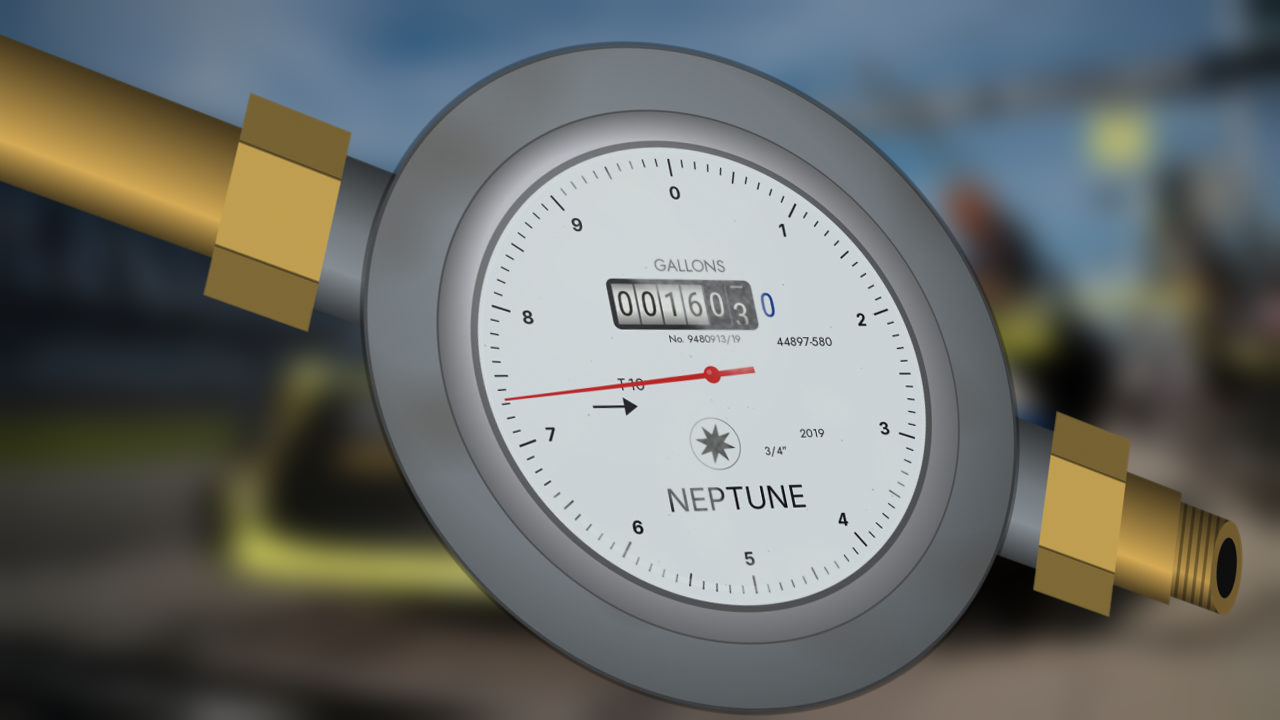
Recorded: 16027.3 gal
